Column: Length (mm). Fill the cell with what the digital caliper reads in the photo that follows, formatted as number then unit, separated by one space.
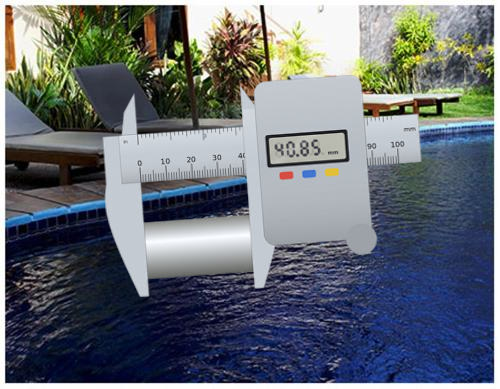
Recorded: 40.85 mm
